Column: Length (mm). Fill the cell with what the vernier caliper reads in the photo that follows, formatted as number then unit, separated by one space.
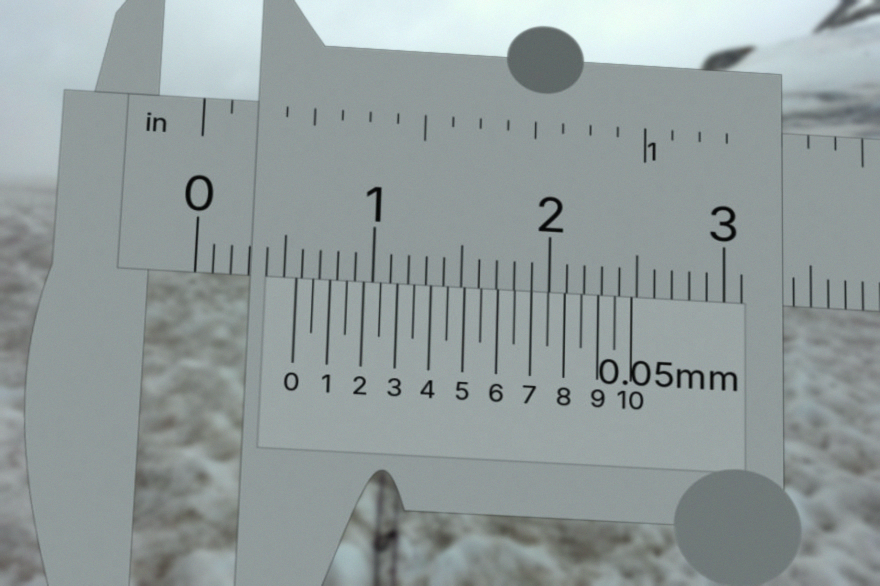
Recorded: 5.7 mm
